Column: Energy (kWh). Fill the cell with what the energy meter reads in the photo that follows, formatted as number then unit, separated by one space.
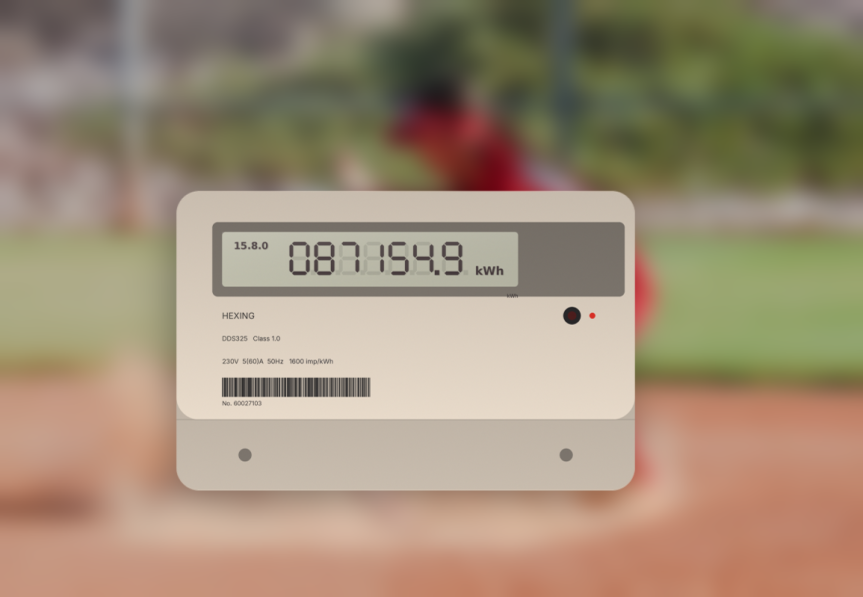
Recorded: 87154.9 kWh
